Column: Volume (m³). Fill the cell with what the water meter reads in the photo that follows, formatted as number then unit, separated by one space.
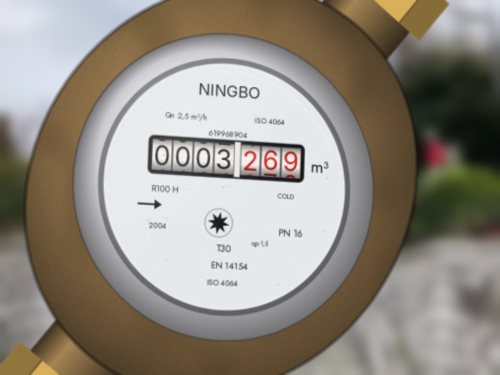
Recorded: 3.269 m³
